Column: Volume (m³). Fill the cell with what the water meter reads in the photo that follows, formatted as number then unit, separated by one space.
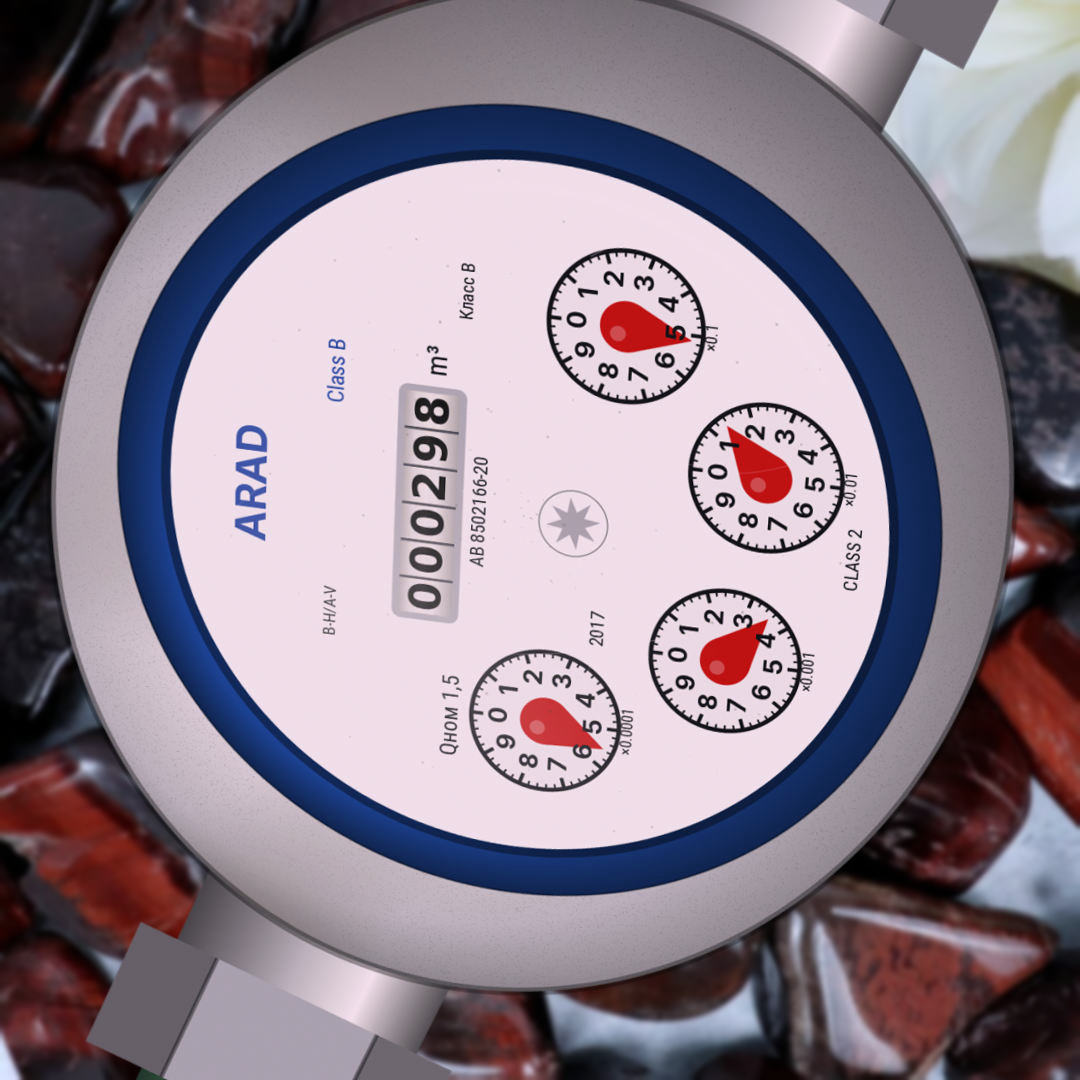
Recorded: 298.5135 m³
